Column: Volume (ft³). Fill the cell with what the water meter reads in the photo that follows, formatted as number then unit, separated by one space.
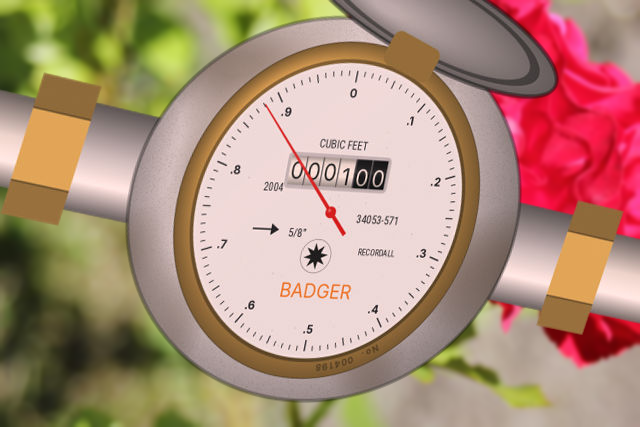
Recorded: 99.88 ft³
